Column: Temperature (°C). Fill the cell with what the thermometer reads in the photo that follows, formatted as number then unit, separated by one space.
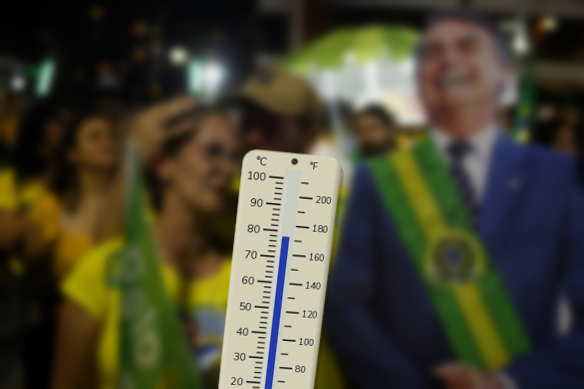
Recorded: 78 °C
